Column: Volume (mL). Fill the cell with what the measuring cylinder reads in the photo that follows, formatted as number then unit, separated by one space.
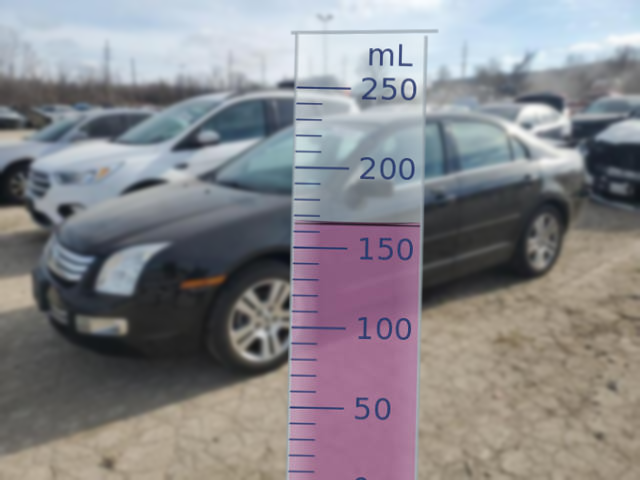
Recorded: 165 mL
